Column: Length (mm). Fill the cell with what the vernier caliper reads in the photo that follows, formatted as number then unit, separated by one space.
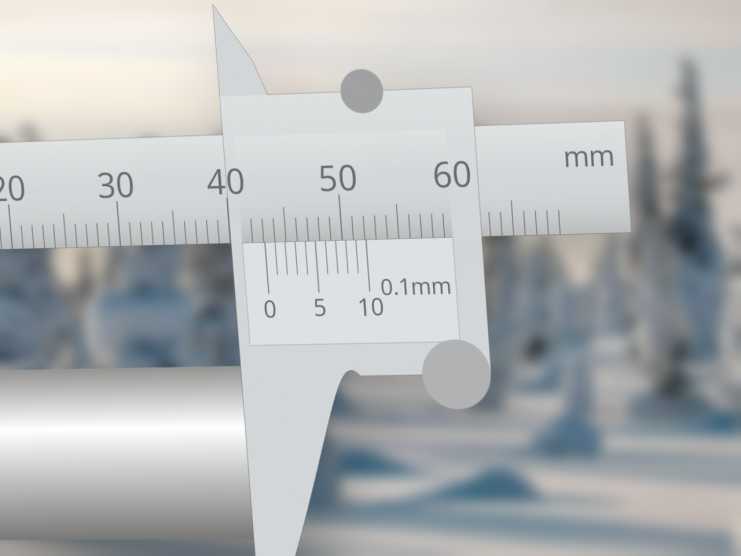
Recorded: 43.1 mm
